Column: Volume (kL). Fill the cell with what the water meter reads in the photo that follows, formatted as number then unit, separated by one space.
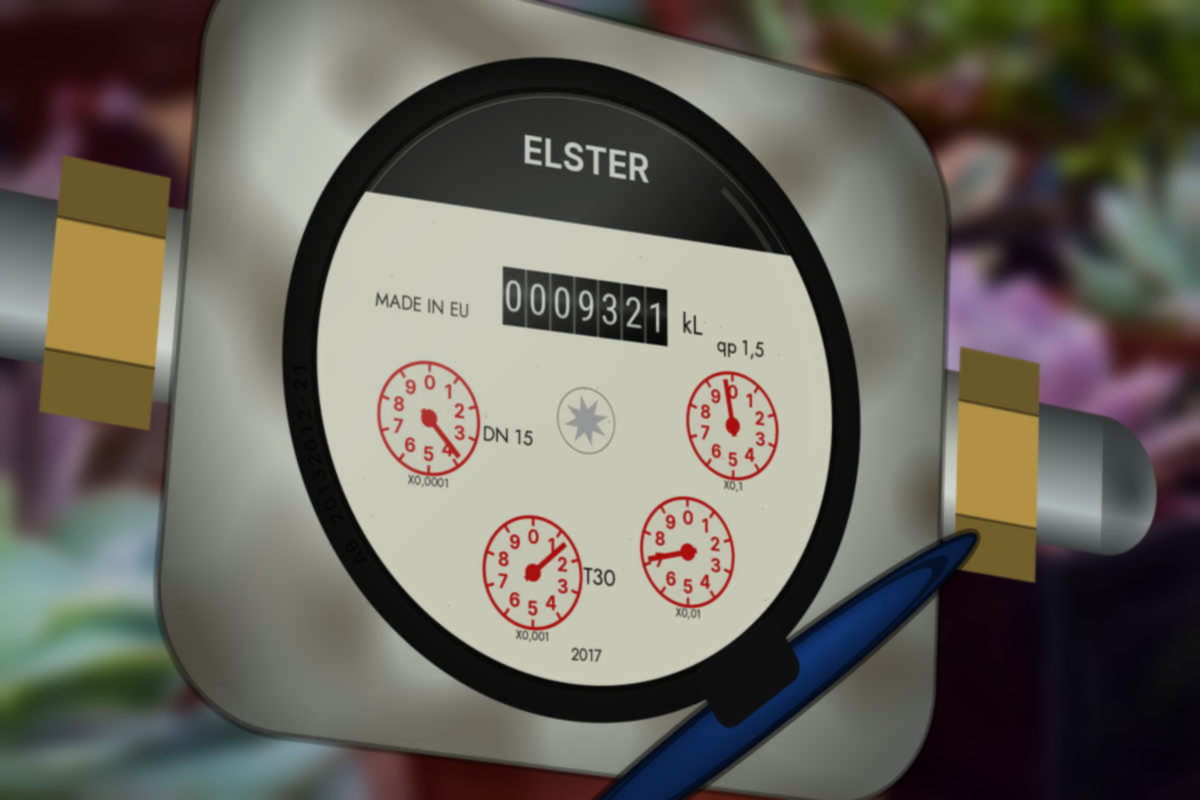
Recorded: 9320.9713 kL
